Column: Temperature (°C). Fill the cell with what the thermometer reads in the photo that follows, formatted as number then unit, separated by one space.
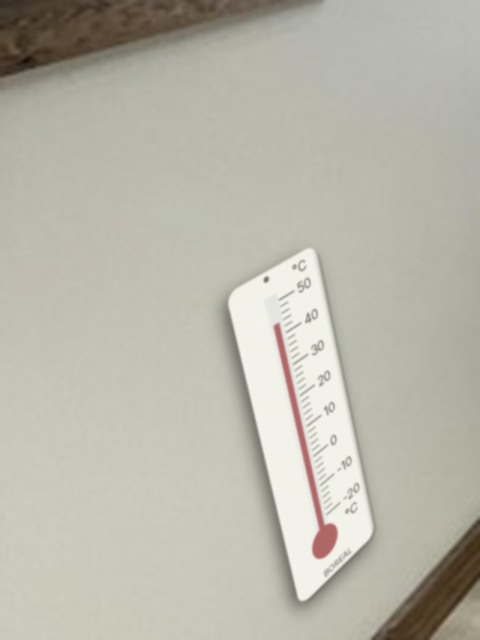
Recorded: 44 °C
